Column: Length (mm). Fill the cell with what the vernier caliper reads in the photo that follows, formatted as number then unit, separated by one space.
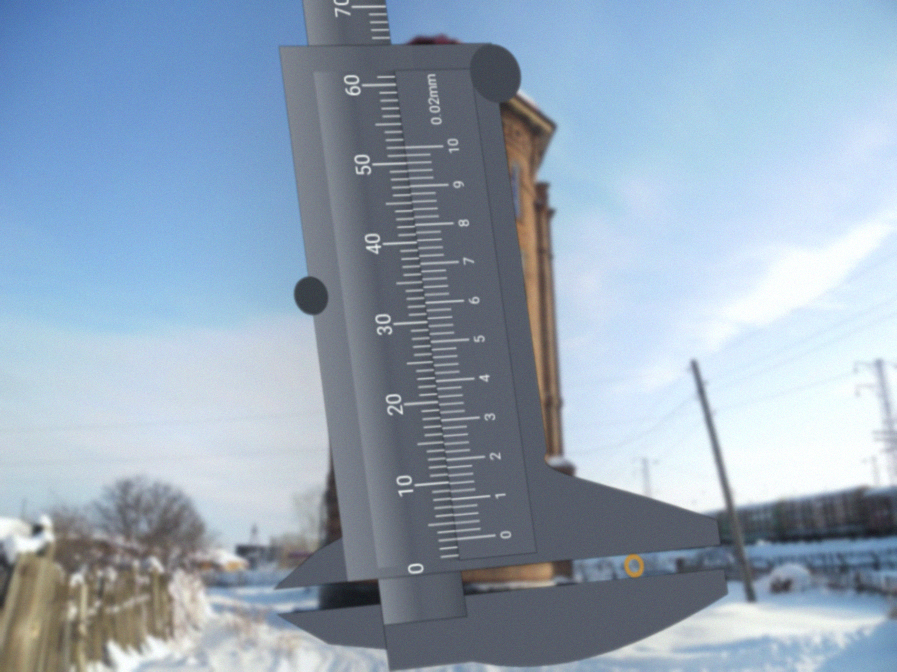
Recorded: 3.0 mm
